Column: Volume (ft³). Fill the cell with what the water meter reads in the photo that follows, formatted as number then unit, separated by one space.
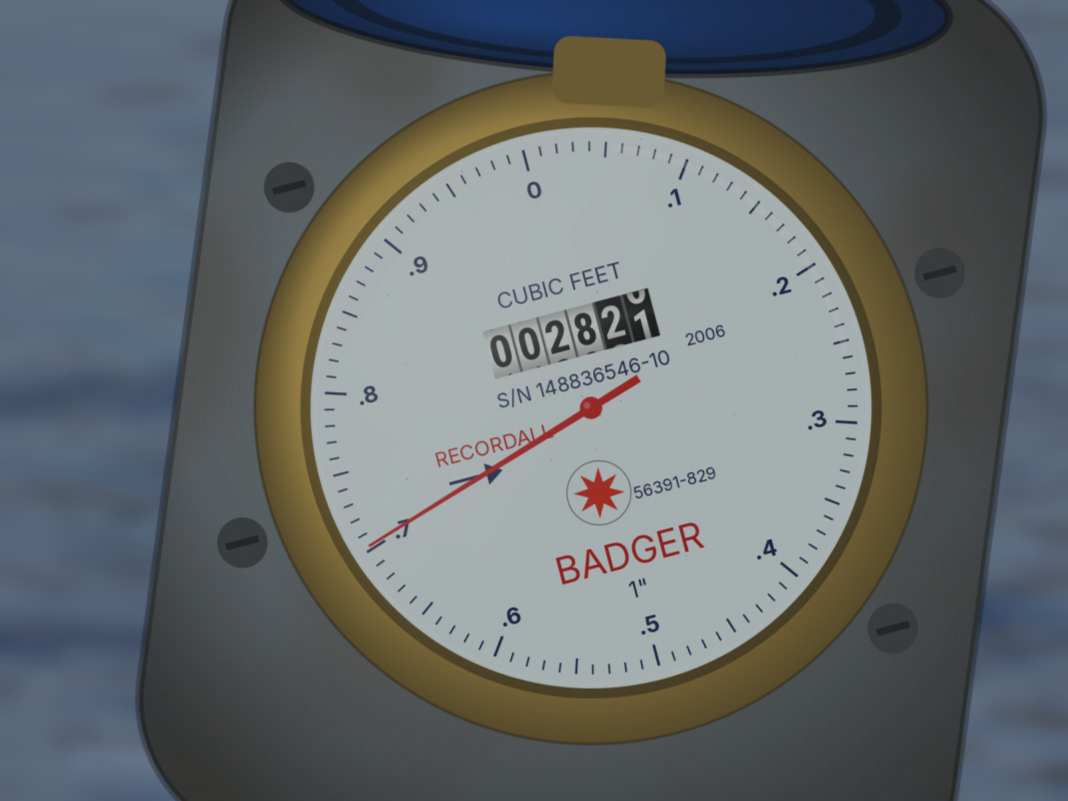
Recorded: 2820.70 ft³
